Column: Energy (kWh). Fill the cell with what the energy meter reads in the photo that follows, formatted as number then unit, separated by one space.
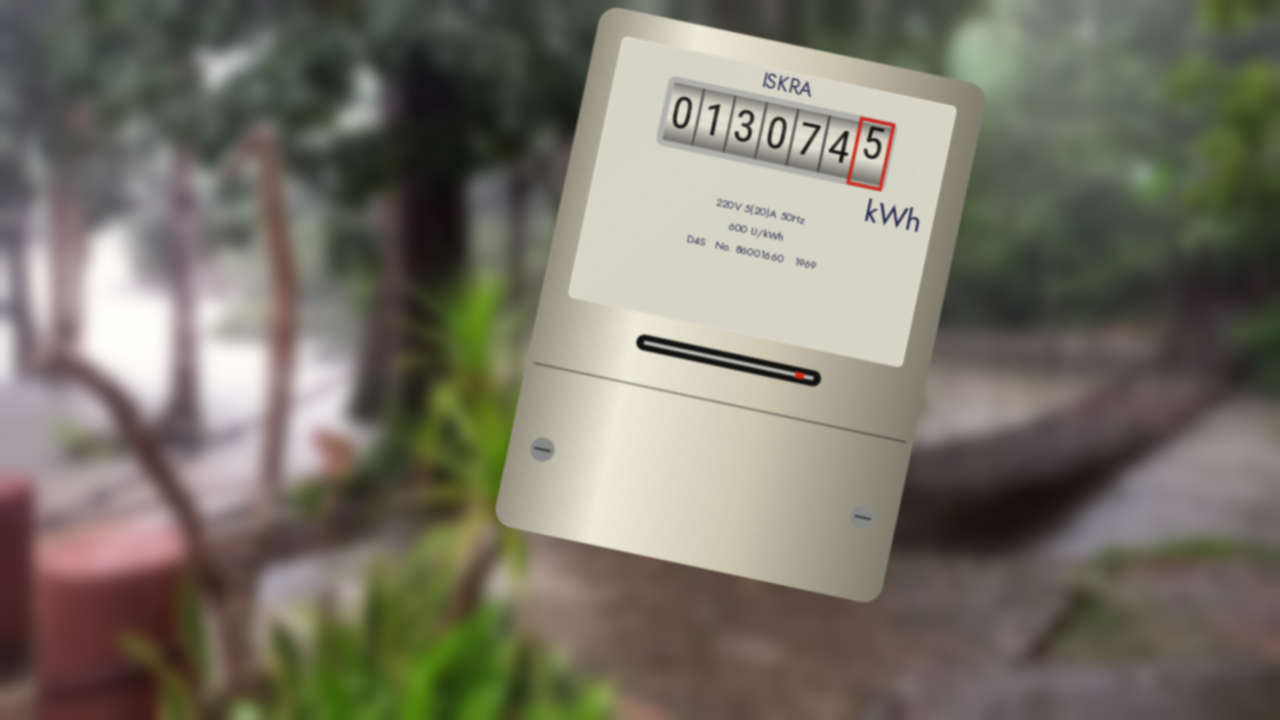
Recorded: 13074.5 kWh
